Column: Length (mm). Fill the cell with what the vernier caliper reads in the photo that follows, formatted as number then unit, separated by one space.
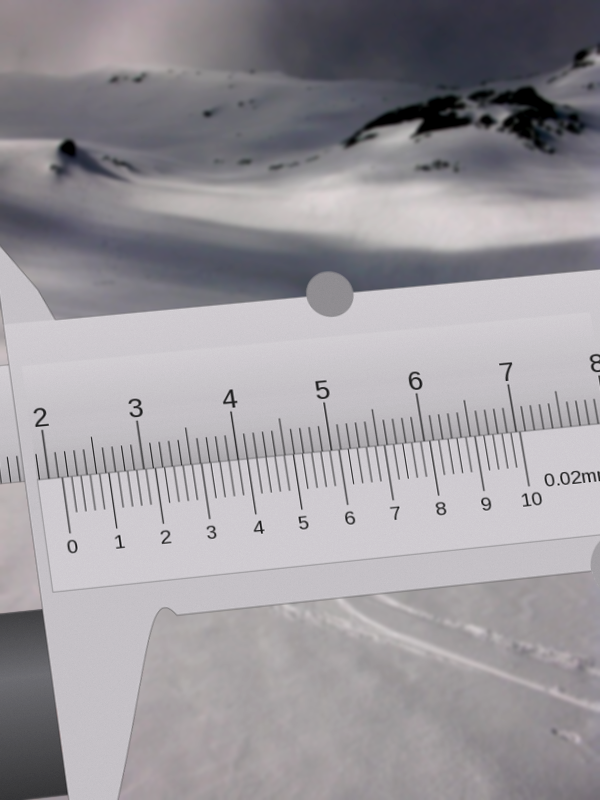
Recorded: 21.4 mm
